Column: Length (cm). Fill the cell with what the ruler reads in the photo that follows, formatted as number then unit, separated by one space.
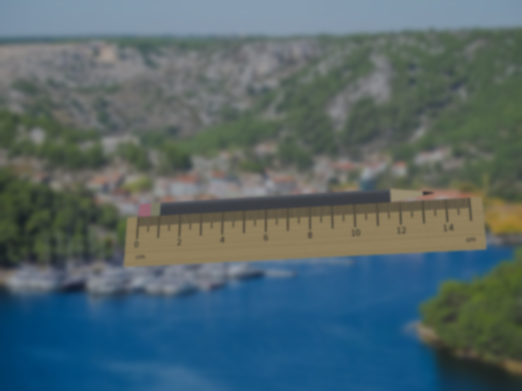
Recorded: 13.5 cm
